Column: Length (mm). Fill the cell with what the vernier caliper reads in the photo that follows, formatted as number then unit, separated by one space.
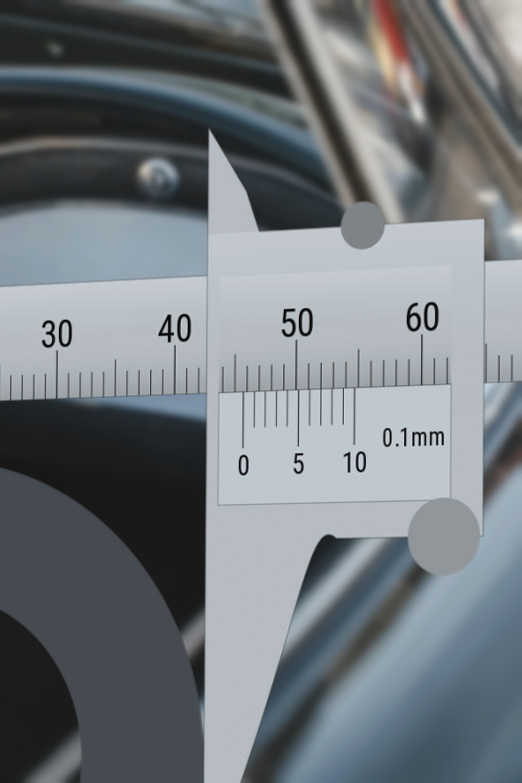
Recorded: 45.7 mm
